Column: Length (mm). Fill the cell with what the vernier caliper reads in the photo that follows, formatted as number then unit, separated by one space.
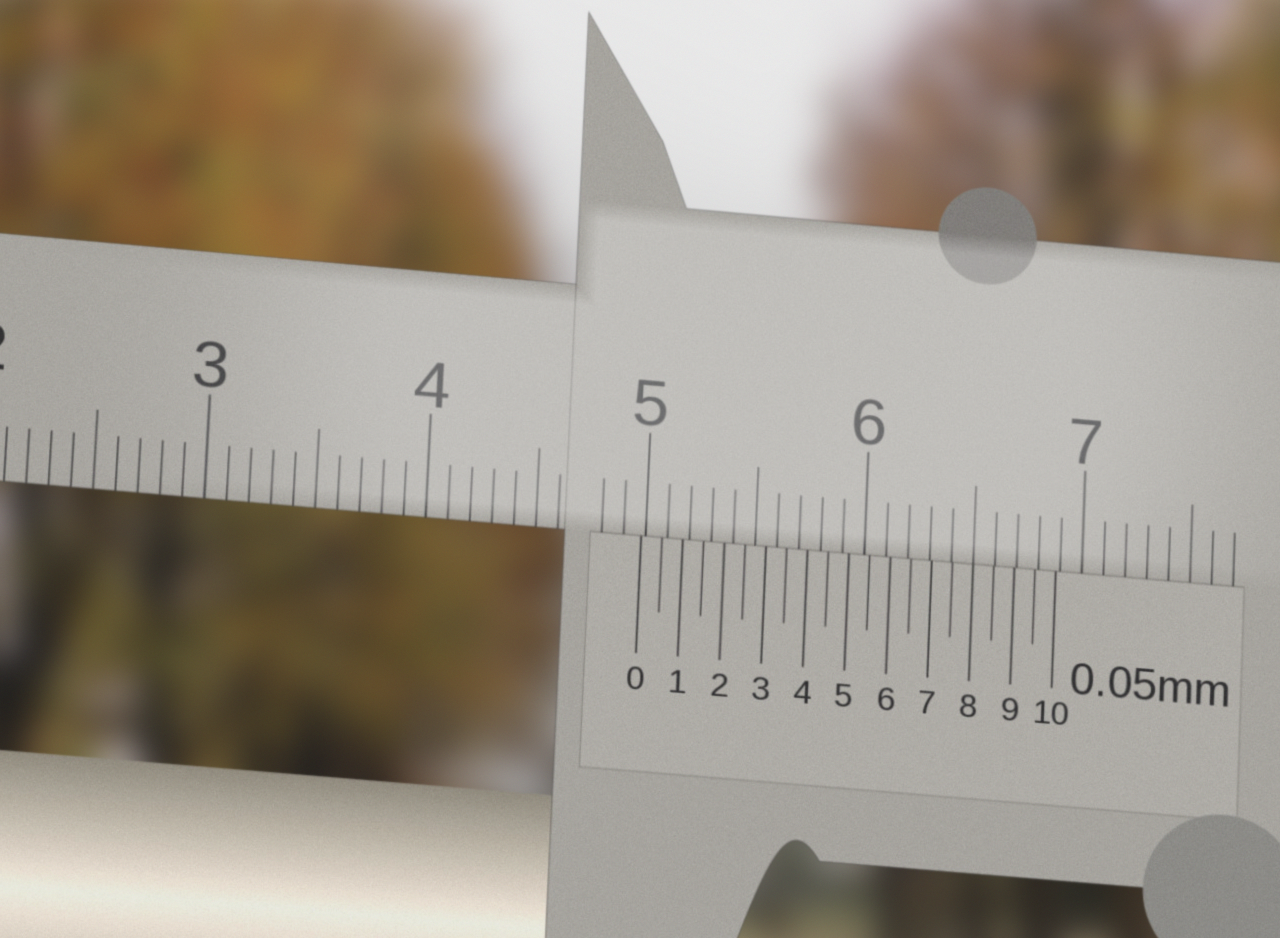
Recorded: 49.8 mm
